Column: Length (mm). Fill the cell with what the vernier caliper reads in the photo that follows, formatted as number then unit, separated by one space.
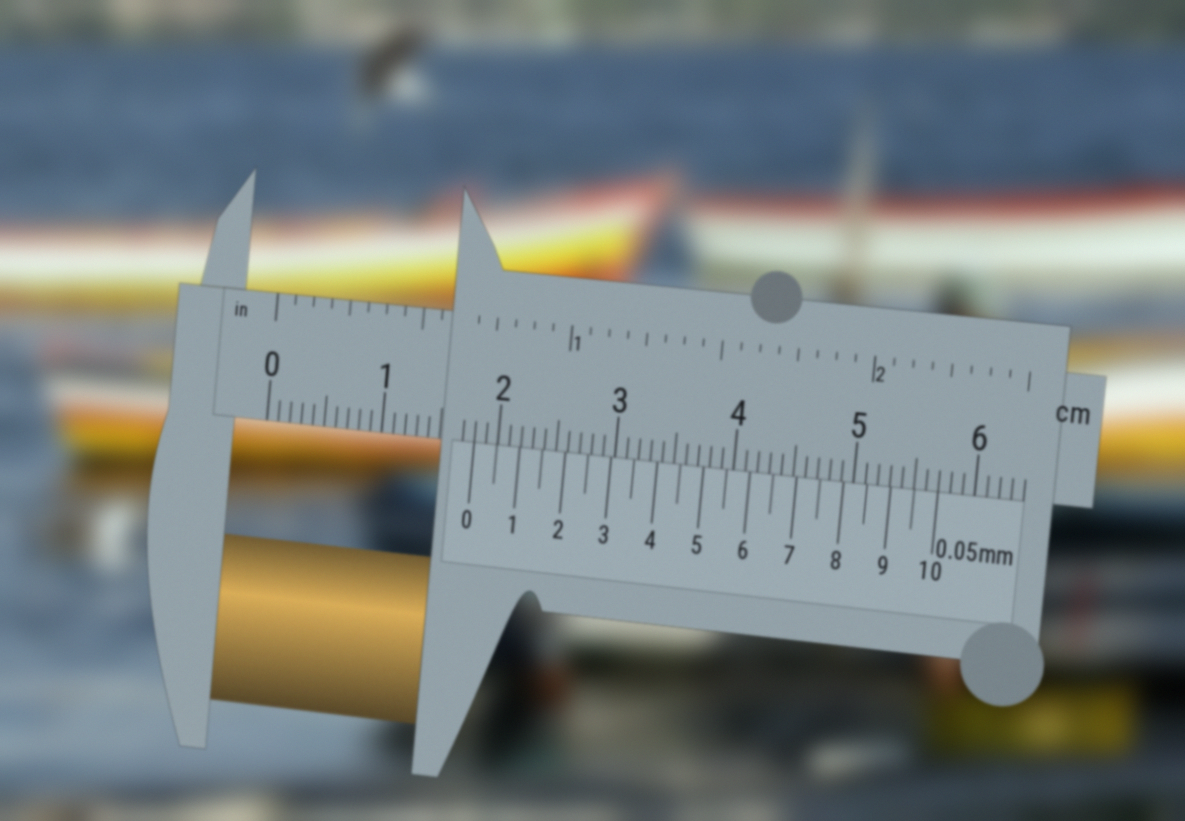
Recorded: 18.0 mm
